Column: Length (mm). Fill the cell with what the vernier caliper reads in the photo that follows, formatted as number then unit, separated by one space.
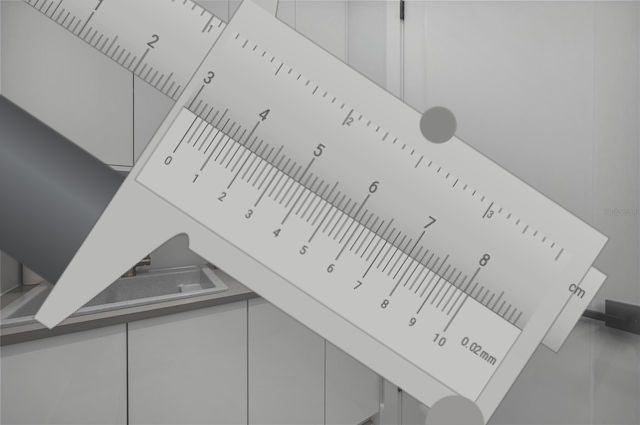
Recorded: 31.8 mm
